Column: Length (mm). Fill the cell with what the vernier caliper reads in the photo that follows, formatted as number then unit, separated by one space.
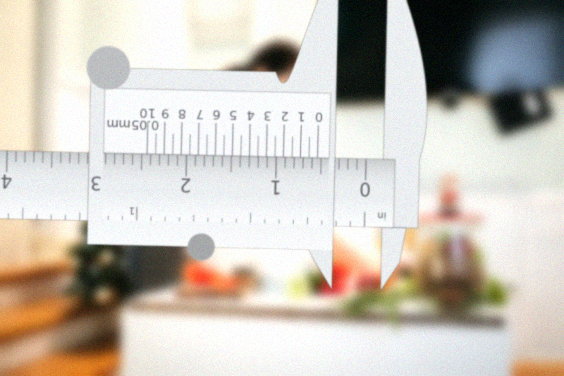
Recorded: 5.4 mm
